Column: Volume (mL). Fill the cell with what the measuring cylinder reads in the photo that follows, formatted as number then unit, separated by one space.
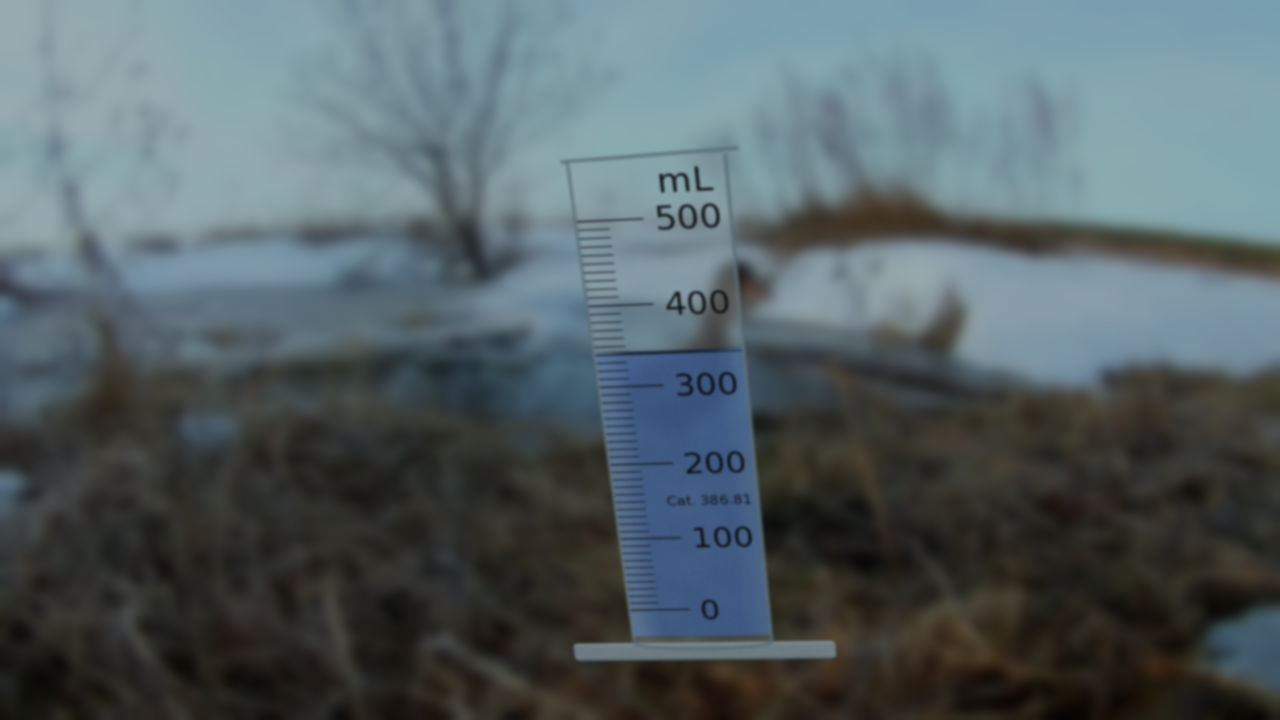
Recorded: 340 mL
